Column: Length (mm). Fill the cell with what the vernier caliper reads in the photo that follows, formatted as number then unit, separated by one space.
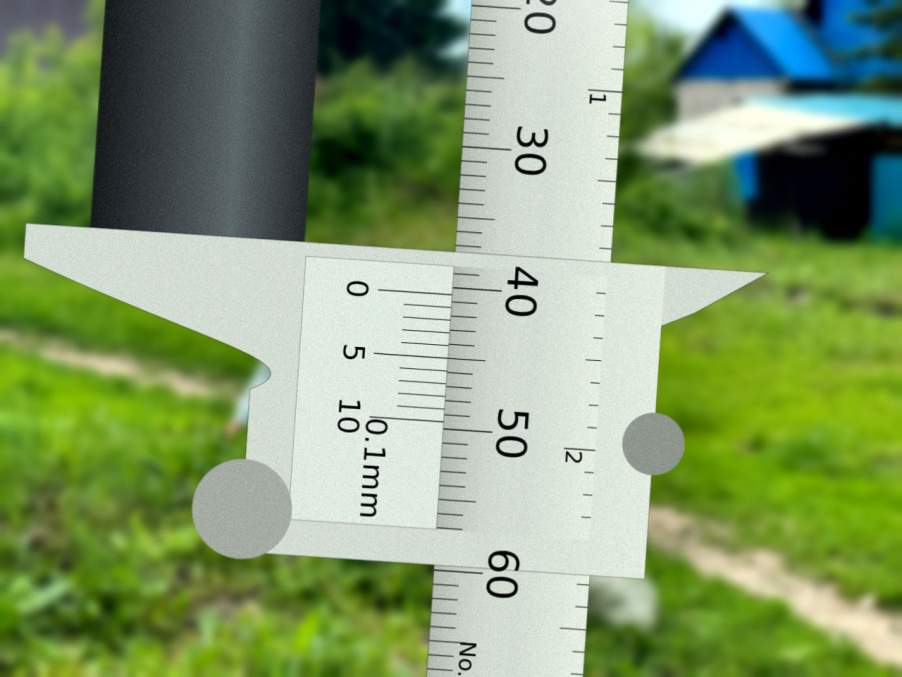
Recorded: 40.5 mm
